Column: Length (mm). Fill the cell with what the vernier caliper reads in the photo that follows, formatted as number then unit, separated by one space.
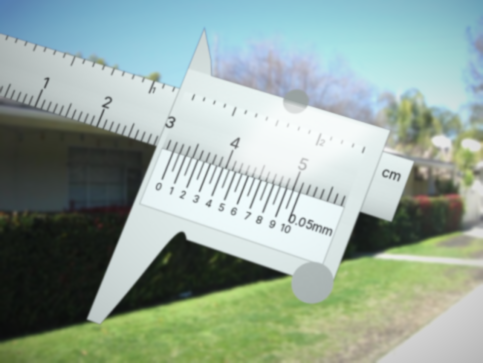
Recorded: 32.0 mm
